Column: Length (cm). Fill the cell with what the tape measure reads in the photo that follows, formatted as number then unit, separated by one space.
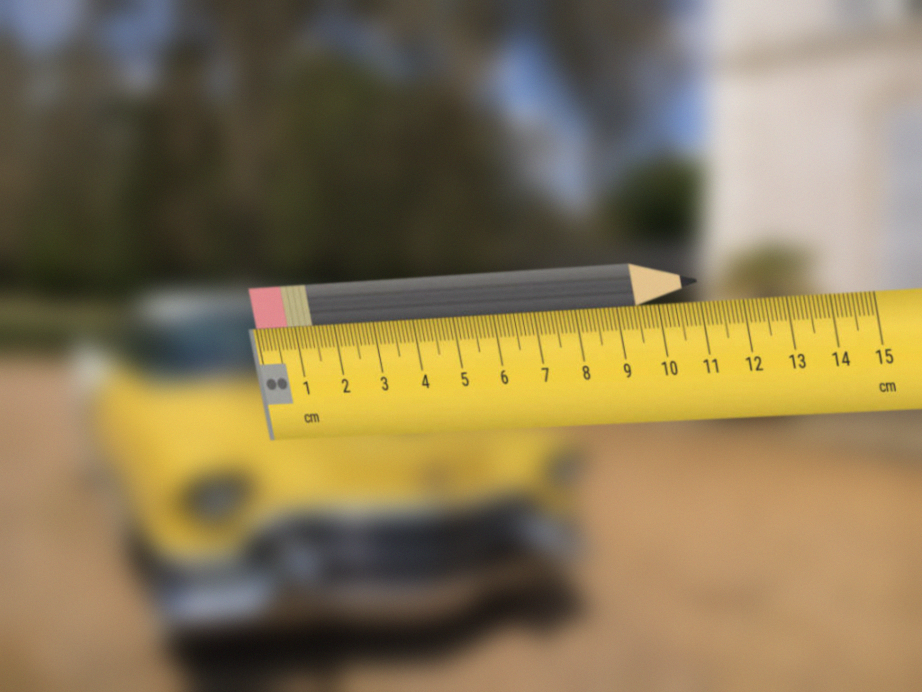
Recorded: 11 cm
